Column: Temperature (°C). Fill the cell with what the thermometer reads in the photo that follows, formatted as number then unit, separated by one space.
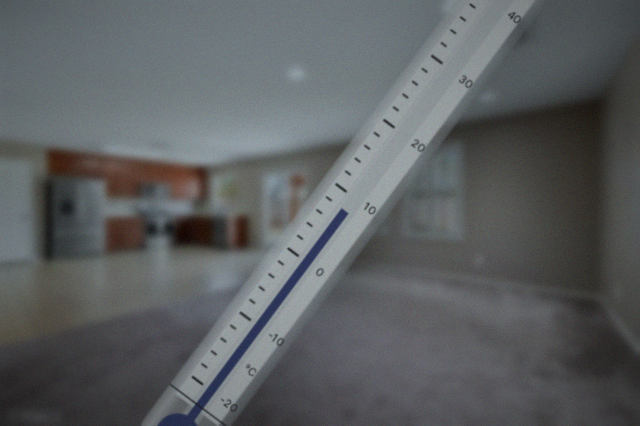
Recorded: 8 °C
